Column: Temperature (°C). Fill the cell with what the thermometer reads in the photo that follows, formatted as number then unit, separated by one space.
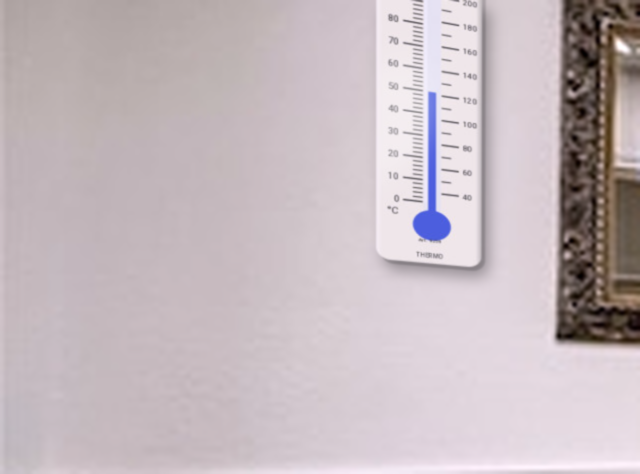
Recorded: 50 °C
